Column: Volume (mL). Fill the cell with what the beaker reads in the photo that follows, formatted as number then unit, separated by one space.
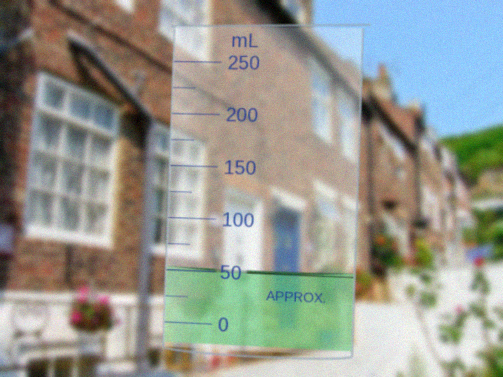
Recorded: 50 mL
